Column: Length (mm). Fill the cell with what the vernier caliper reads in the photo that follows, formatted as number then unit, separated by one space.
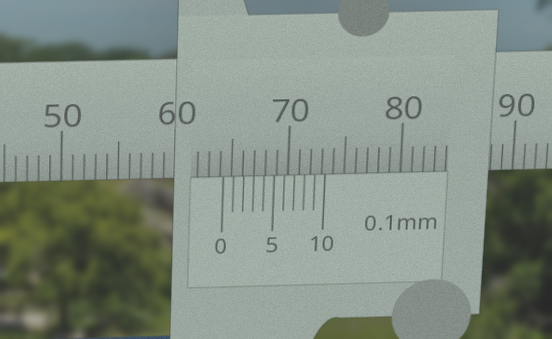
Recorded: 64.3 mm
